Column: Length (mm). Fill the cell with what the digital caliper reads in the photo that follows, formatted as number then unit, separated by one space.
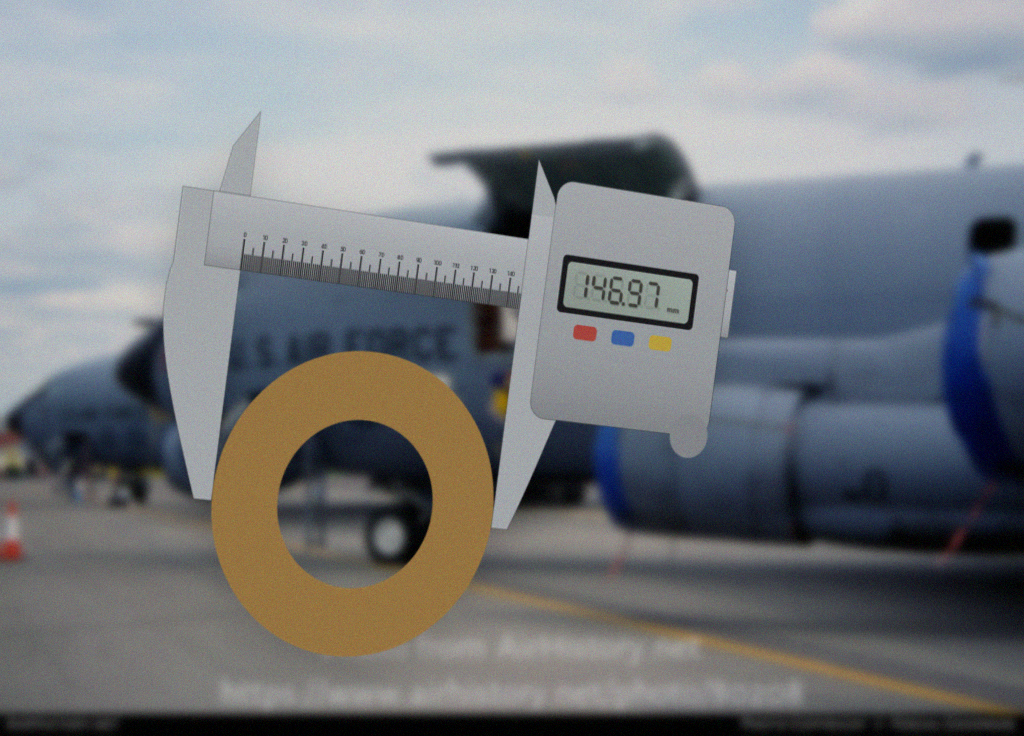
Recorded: 146.97 mm
